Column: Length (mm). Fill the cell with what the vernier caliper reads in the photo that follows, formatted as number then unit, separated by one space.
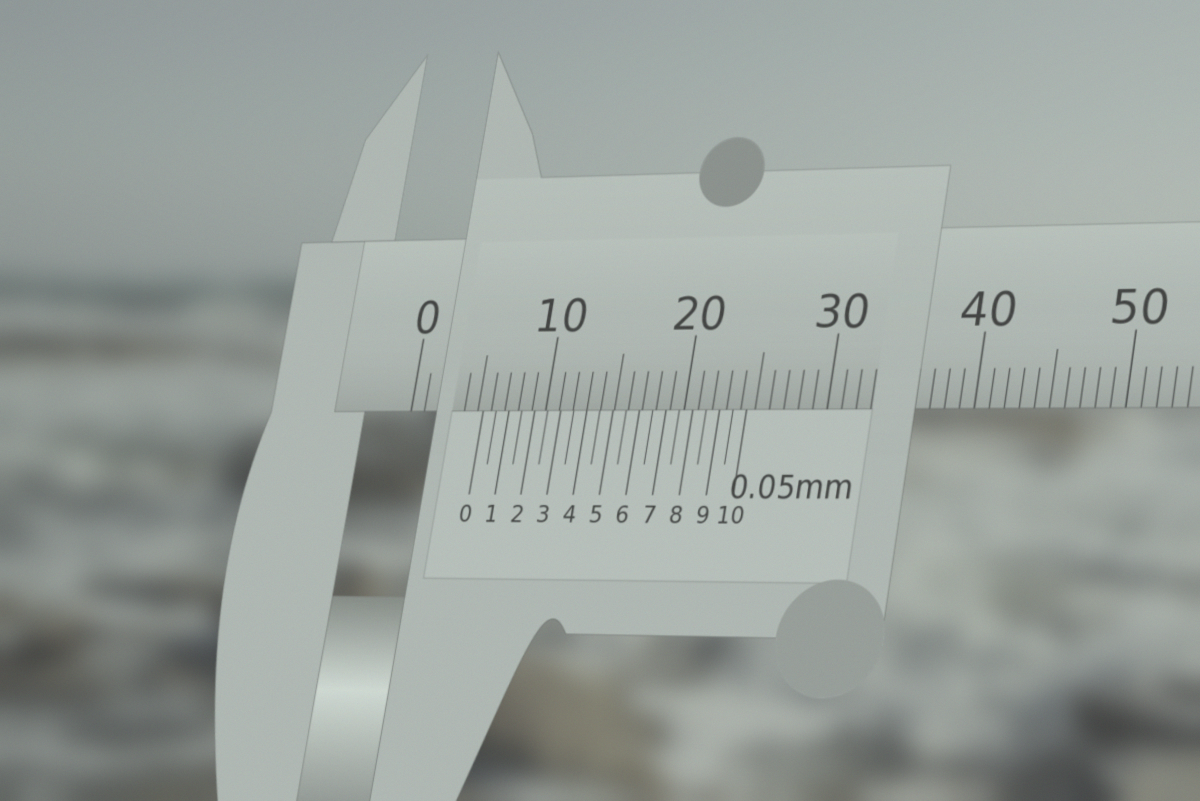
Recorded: 5.4 mm
